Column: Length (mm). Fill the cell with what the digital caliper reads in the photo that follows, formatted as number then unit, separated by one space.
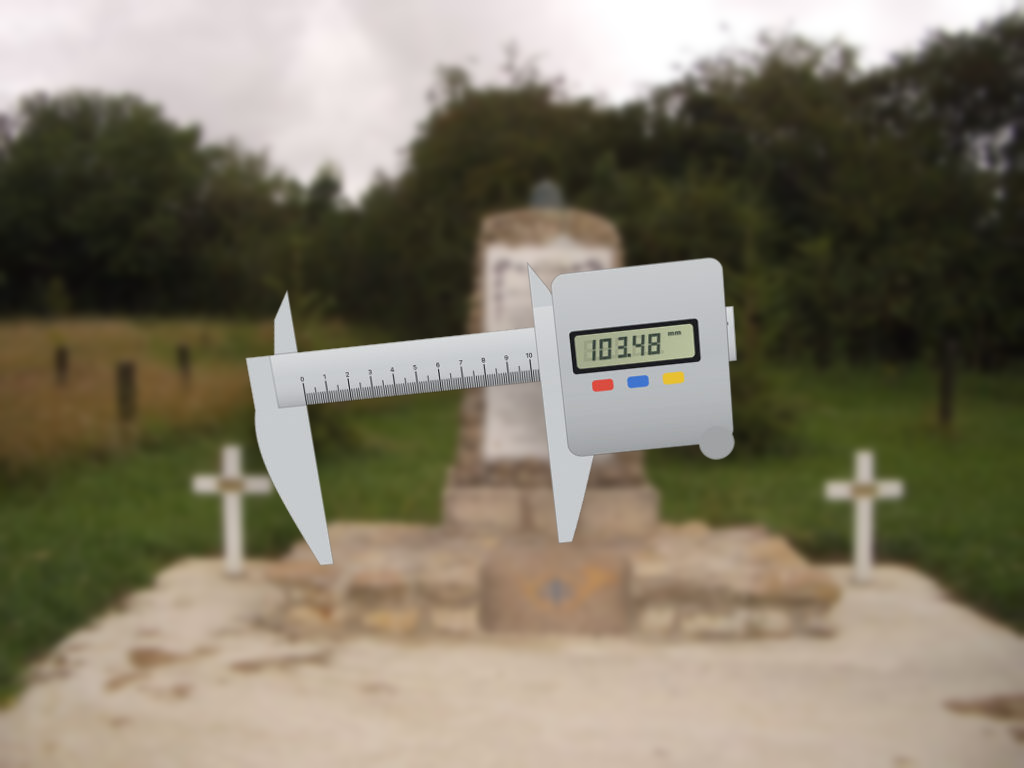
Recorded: 103.48 mm
